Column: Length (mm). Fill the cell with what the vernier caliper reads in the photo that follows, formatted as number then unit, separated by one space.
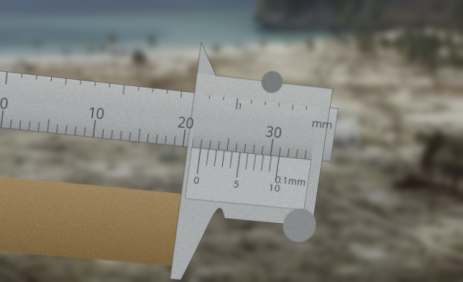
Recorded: 22.0 mm
